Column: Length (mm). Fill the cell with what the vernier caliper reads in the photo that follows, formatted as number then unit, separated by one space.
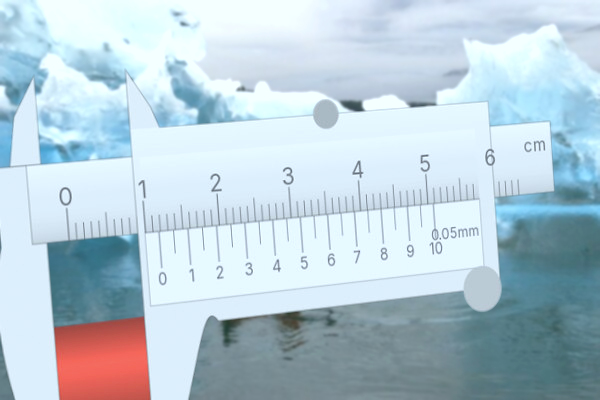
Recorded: 11.8 mm
